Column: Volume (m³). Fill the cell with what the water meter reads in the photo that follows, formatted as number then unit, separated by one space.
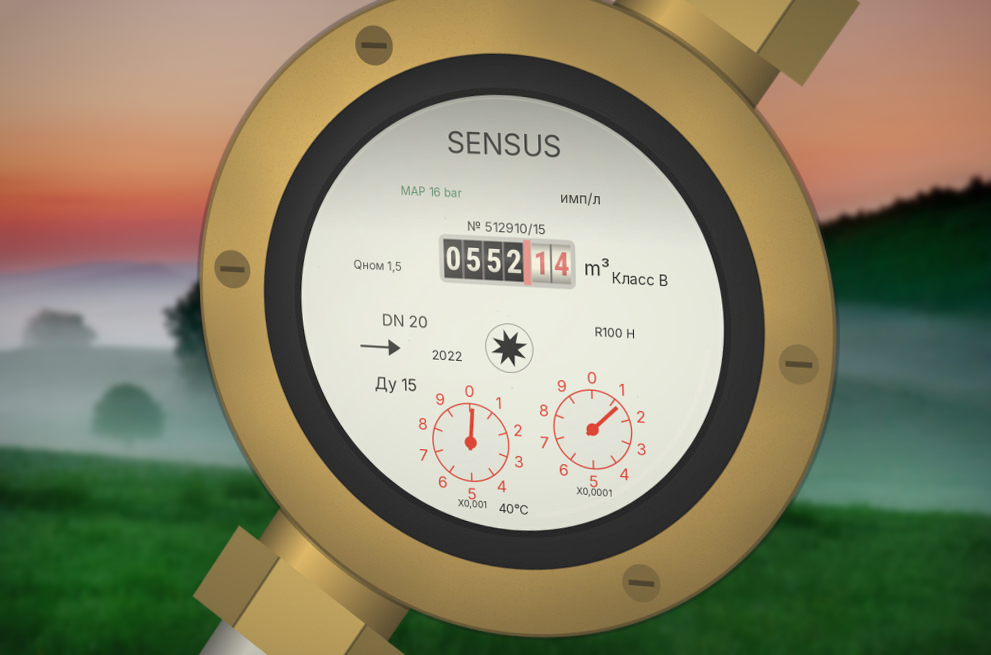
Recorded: 552.1401 m³
